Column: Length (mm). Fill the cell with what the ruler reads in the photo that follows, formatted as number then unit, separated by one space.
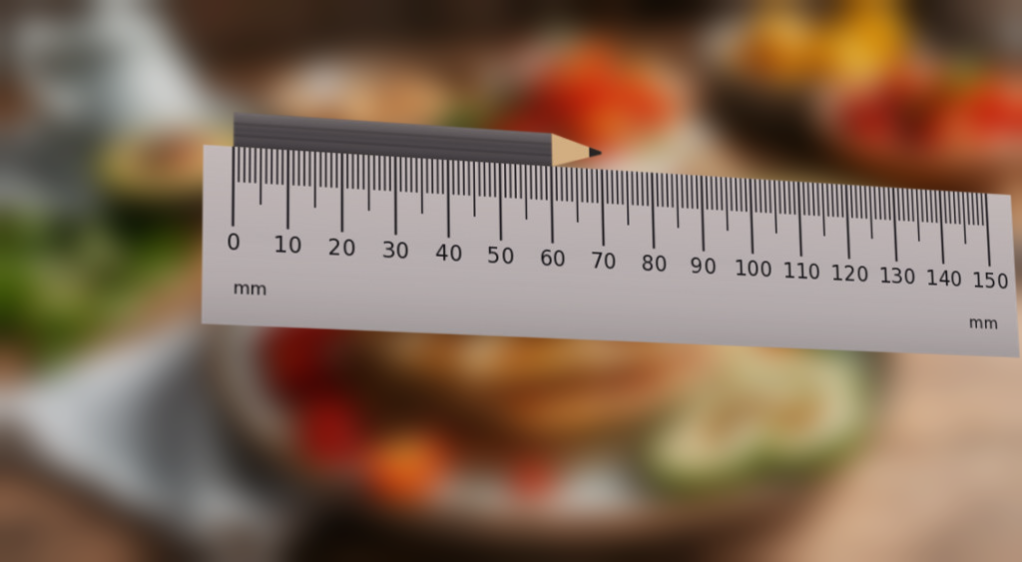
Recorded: 70 mm
